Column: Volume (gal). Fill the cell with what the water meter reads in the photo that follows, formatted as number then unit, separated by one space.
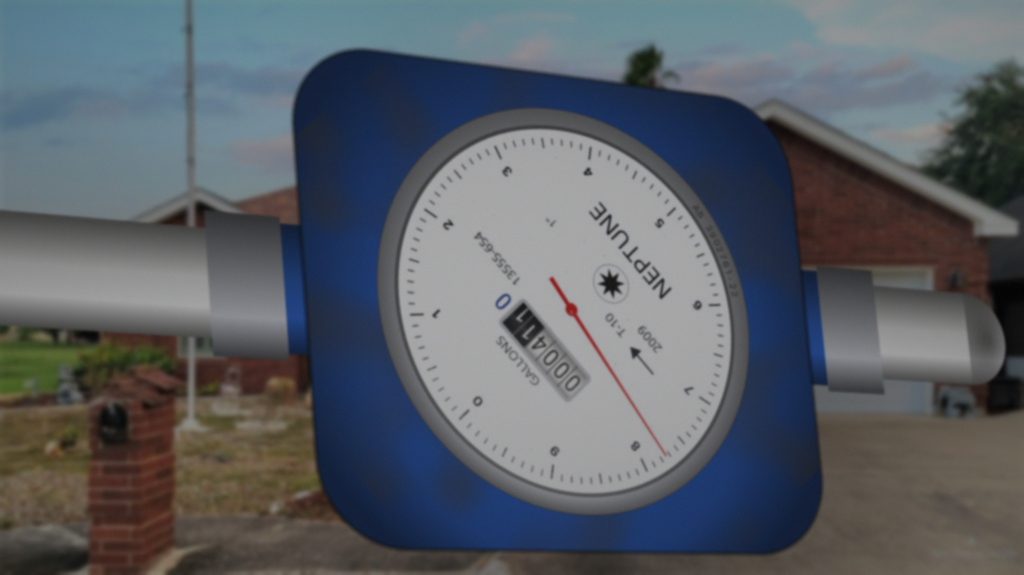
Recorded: 4107.7 gal
